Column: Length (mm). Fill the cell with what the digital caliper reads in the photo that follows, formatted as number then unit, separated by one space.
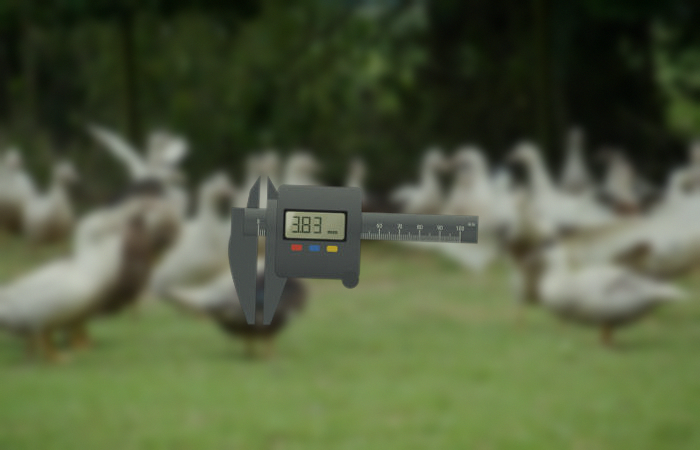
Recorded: 3.83 mm
